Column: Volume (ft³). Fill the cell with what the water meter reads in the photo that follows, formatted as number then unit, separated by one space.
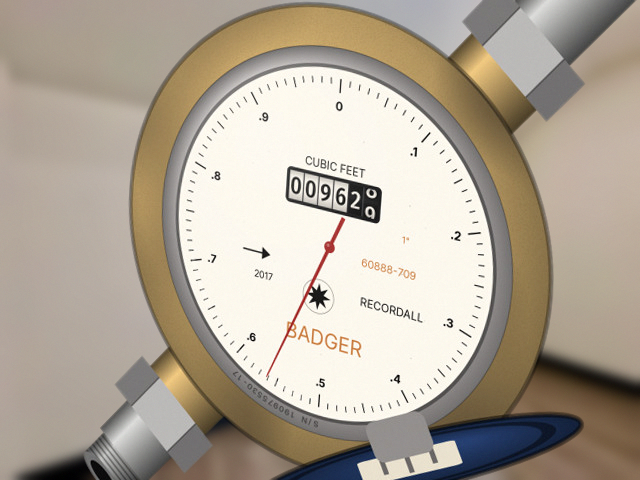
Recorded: 9628.56 ft³
